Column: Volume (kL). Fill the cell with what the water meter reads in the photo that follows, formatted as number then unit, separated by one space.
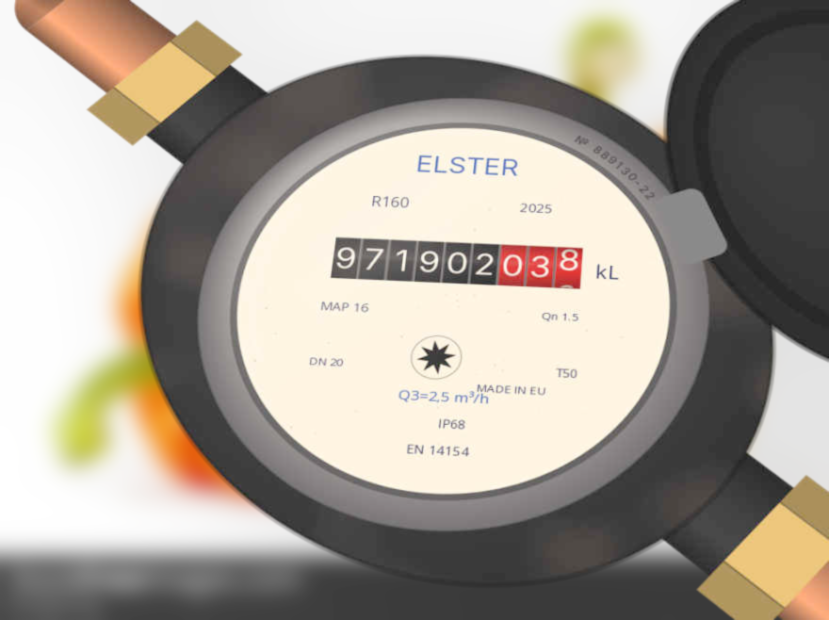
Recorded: 971902.038 kL
